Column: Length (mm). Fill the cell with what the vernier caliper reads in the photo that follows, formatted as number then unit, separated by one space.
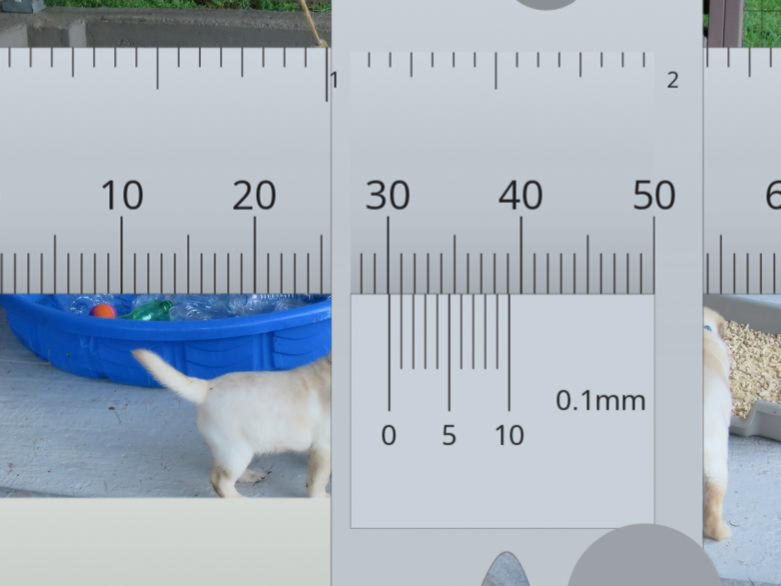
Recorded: 30.1 mm
